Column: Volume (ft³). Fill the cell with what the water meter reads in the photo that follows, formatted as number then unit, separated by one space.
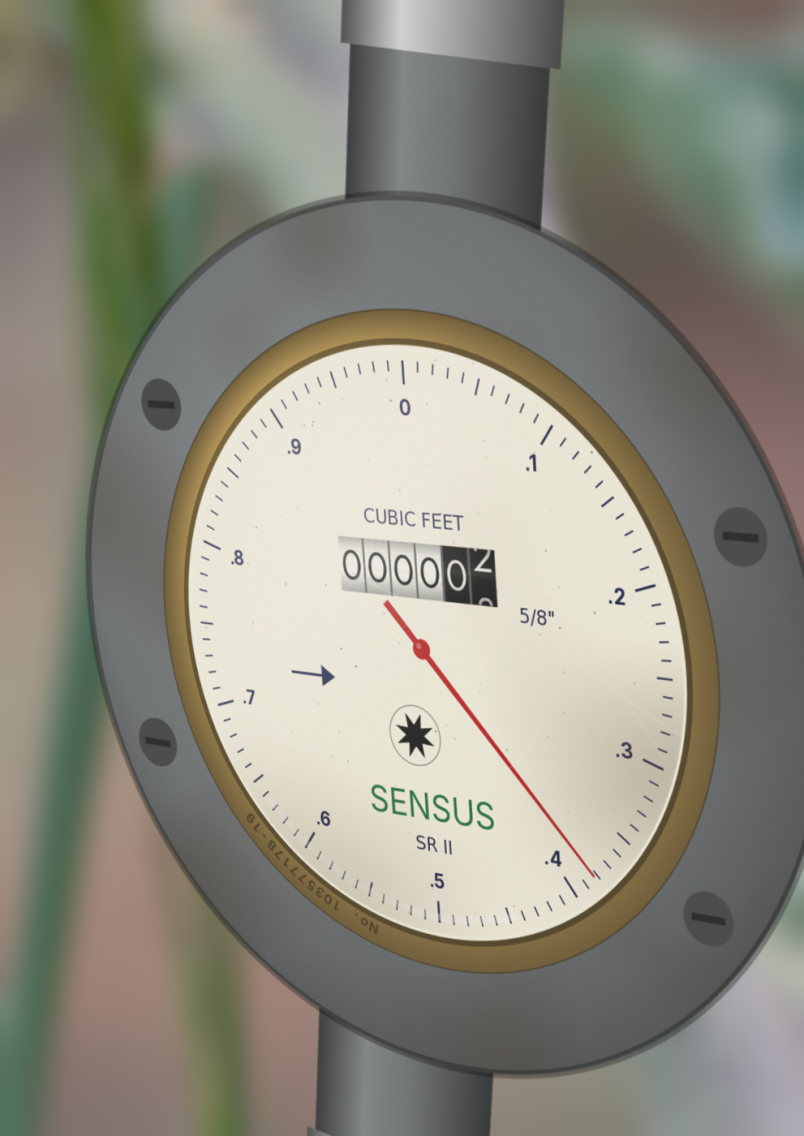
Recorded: 2.38 ft³
